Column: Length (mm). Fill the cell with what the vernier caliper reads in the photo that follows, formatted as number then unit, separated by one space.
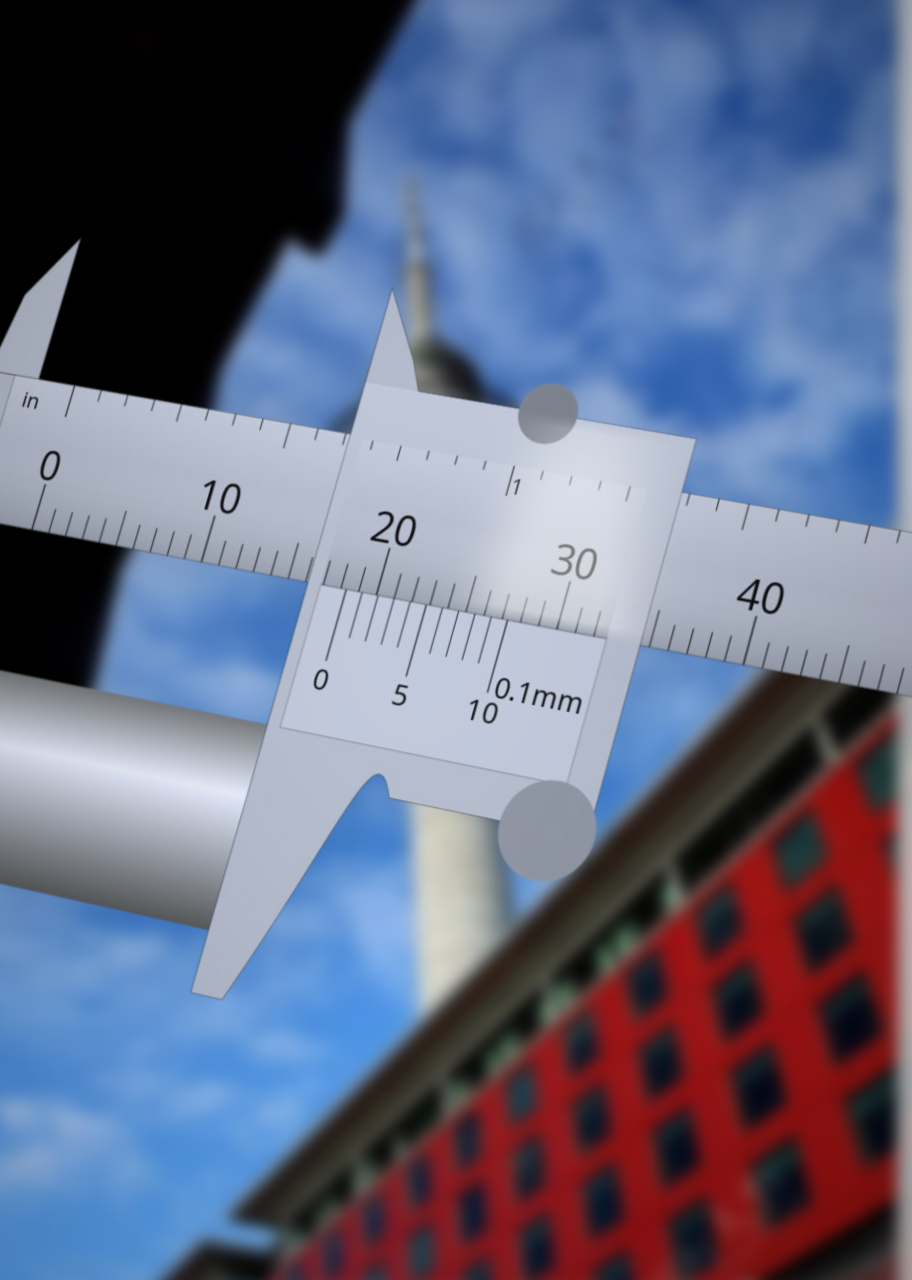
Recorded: 18.3 mm
